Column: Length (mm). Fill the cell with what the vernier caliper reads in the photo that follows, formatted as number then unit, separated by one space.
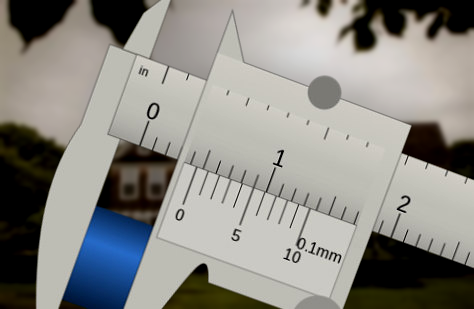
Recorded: 4.5 mm
